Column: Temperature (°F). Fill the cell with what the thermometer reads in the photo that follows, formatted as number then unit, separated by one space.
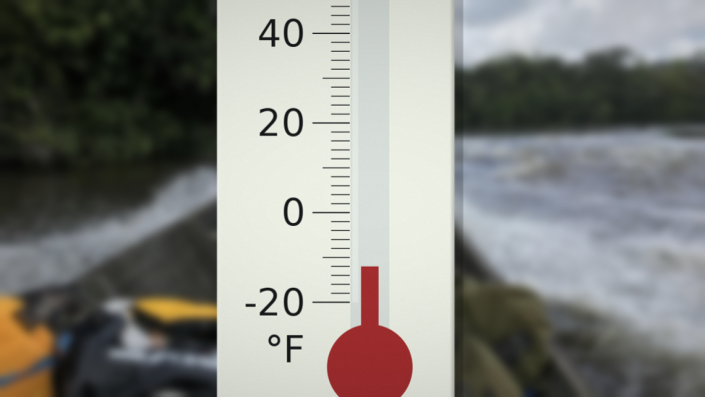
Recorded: -12 °F
